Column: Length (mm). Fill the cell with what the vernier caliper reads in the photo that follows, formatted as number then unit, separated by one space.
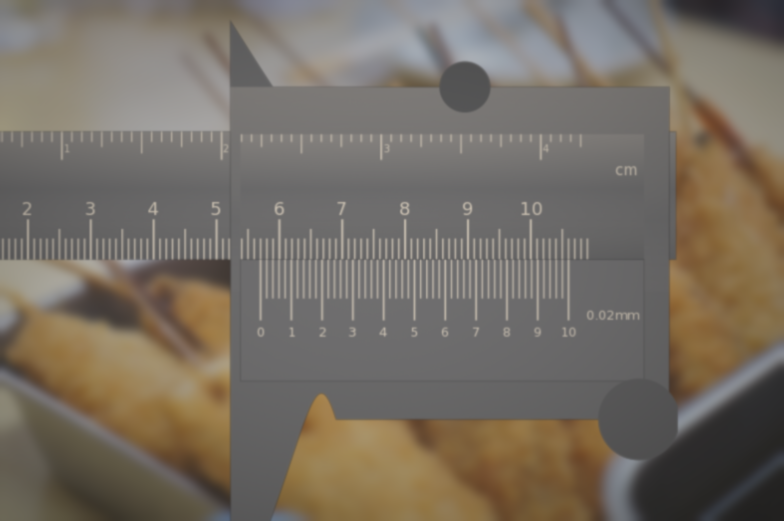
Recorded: 57.0 mm
